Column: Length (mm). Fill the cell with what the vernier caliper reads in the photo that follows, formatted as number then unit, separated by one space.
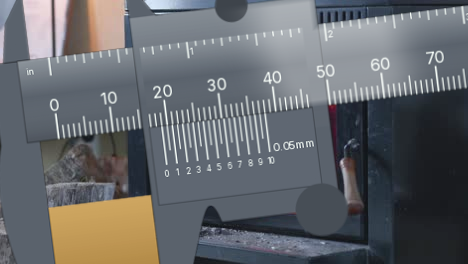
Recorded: 19.0 mm
